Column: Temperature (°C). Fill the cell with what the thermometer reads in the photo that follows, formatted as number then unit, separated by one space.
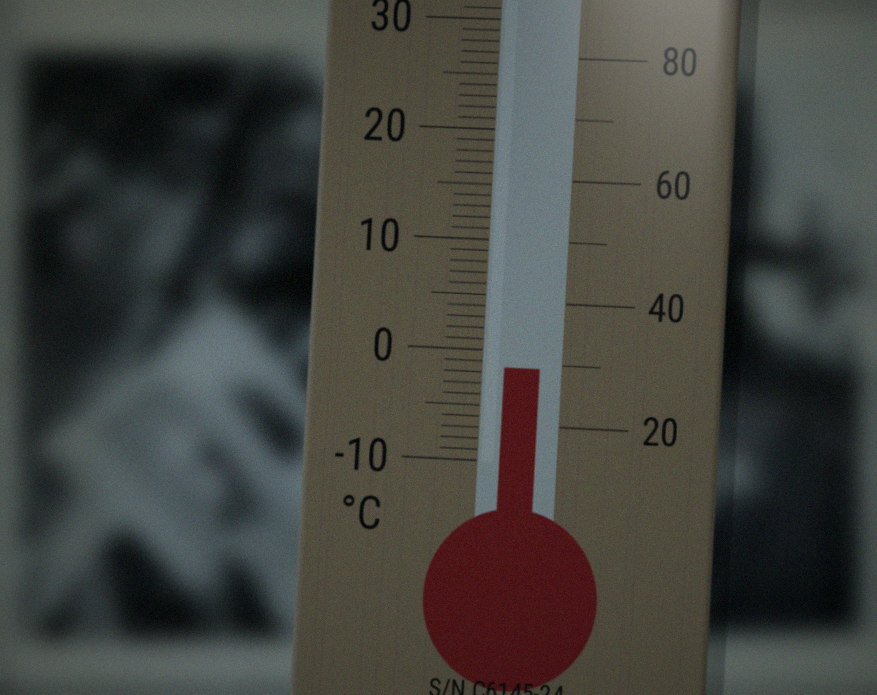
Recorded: -1.5 °C
